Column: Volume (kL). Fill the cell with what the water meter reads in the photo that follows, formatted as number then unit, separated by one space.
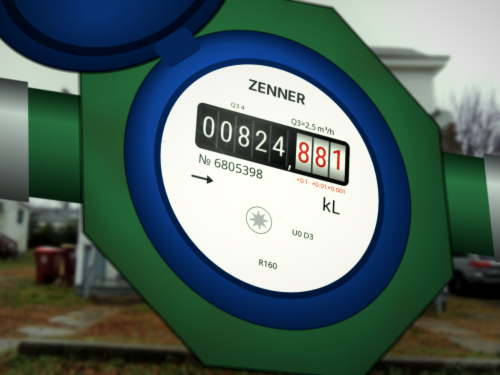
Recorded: 824.881 kL
